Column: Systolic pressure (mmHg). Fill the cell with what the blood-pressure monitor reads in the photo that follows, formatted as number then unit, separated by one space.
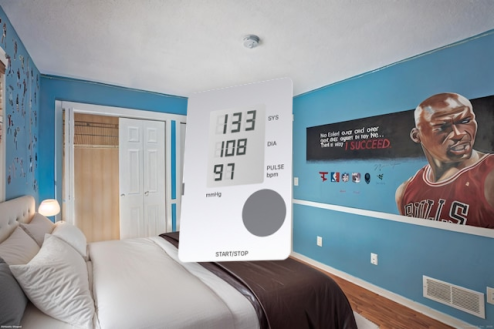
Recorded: 133 mmHg
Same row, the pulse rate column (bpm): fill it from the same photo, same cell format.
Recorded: 97 bpm
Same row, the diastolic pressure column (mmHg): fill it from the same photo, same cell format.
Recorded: 108 mmHg
